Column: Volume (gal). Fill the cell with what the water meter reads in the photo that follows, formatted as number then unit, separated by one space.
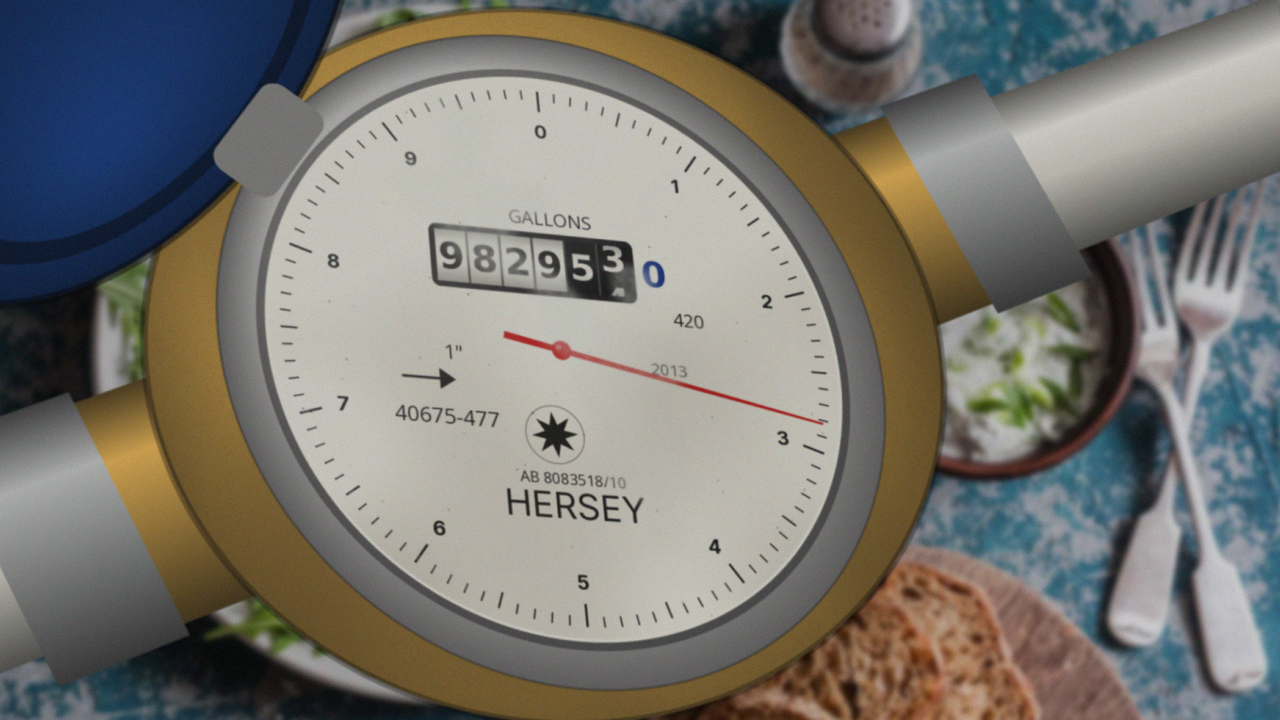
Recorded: 9829532.8 gal
